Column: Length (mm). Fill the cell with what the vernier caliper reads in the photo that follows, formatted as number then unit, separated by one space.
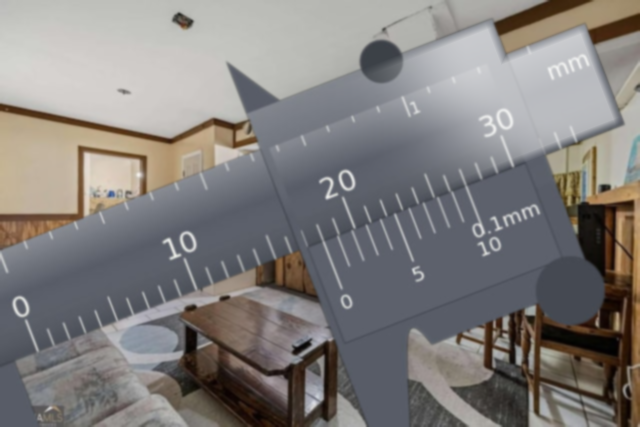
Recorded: 18.0 mm
